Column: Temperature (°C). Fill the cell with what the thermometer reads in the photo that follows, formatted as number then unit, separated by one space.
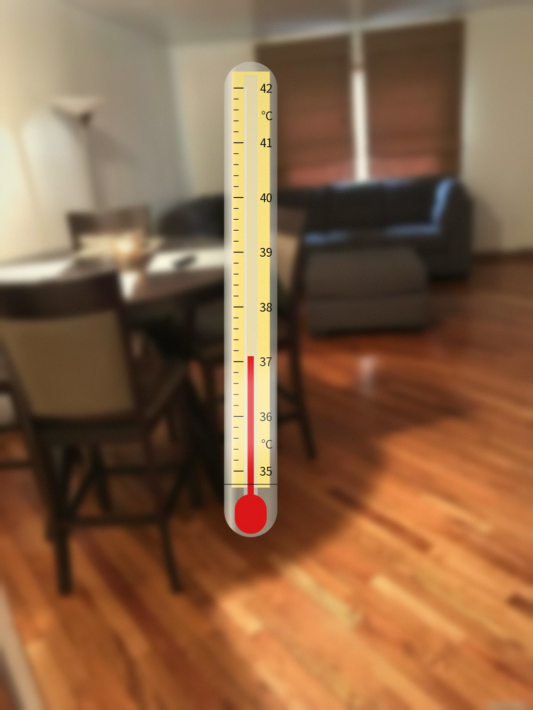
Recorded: 37.1 °C
